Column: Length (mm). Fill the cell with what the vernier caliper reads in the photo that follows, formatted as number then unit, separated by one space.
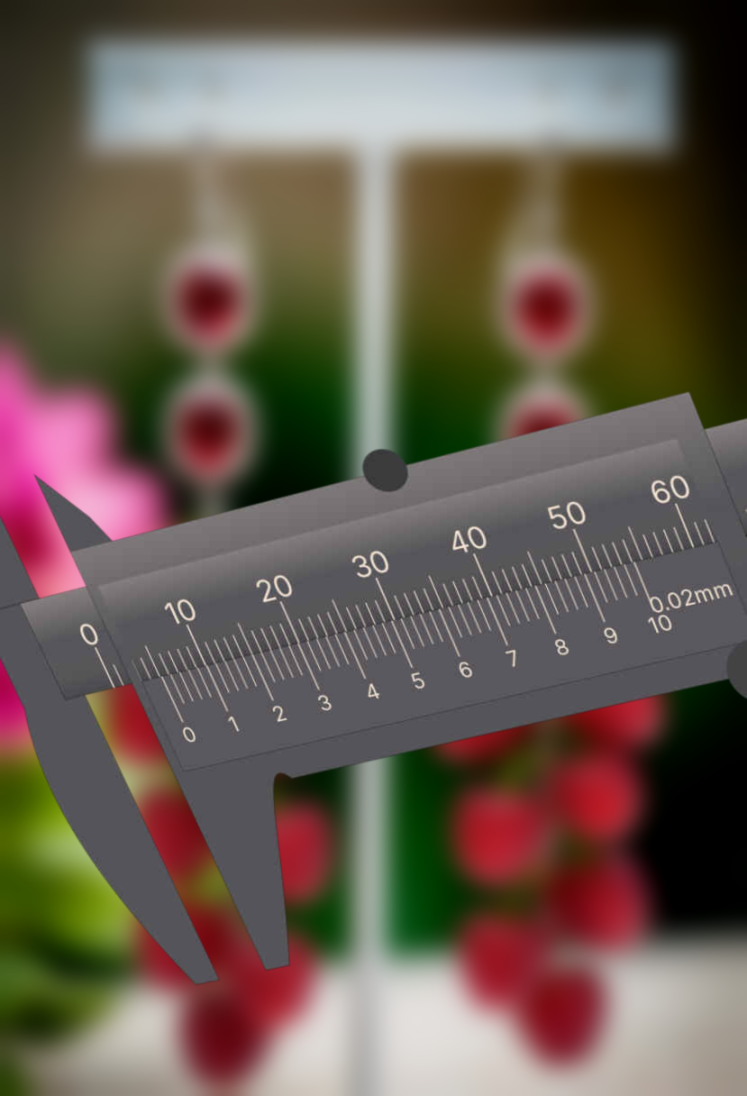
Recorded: 5.2 mm
